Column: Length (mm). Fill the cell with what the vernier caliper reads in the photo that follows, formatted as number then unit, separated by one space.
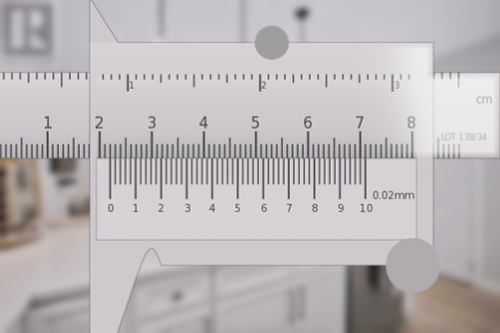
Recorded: 22.0 mm
